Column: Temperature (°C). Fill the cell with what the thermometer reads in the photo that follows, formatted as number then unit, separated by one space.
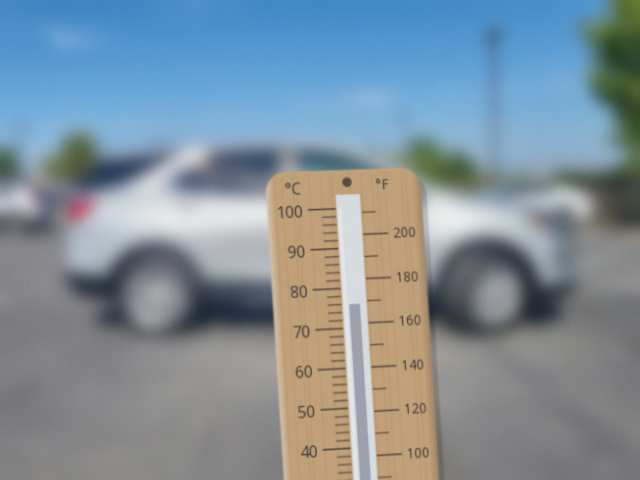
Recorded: 76 °C
